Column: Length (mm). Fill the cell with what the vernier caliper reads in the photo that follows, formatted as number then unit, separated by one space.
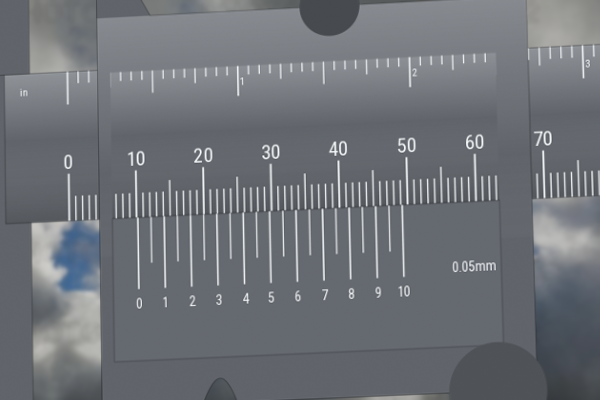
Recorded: 10.2 mm
